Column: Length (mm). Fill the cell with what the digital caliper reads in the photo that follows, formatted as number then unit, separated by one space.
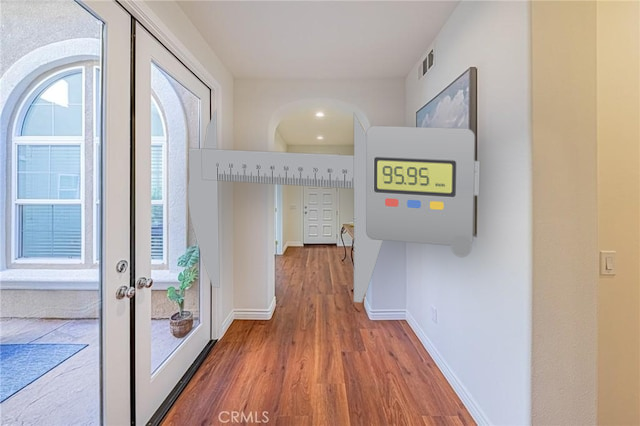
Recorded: 95.95 mm
